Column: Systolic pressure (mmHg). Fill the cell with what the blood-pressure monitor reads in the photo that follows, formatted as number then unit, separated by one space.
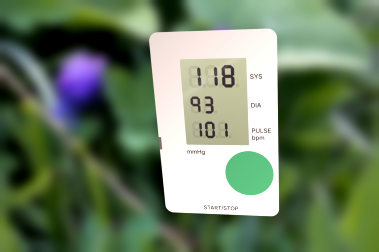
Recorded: 118 mmHg
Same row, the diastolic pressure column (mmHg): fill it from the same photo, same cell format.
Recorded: 93 mmHg
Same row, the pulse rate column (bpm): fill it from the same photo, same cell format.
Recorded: 101 bpm
